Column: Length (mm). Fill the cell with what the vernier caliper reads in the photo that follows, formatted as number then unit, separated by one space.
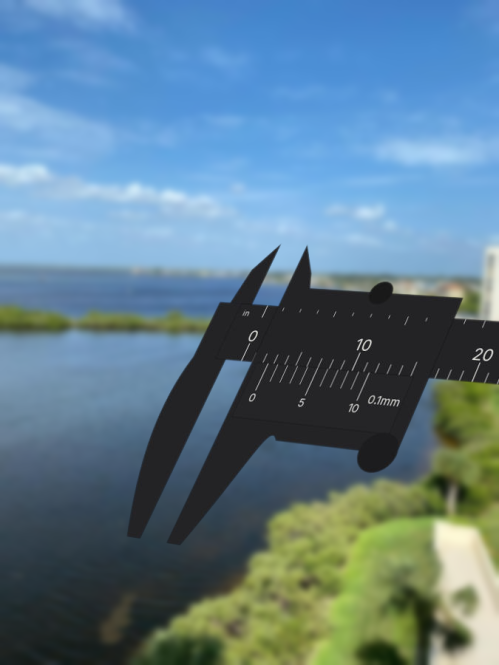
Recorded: 2.5 mm
